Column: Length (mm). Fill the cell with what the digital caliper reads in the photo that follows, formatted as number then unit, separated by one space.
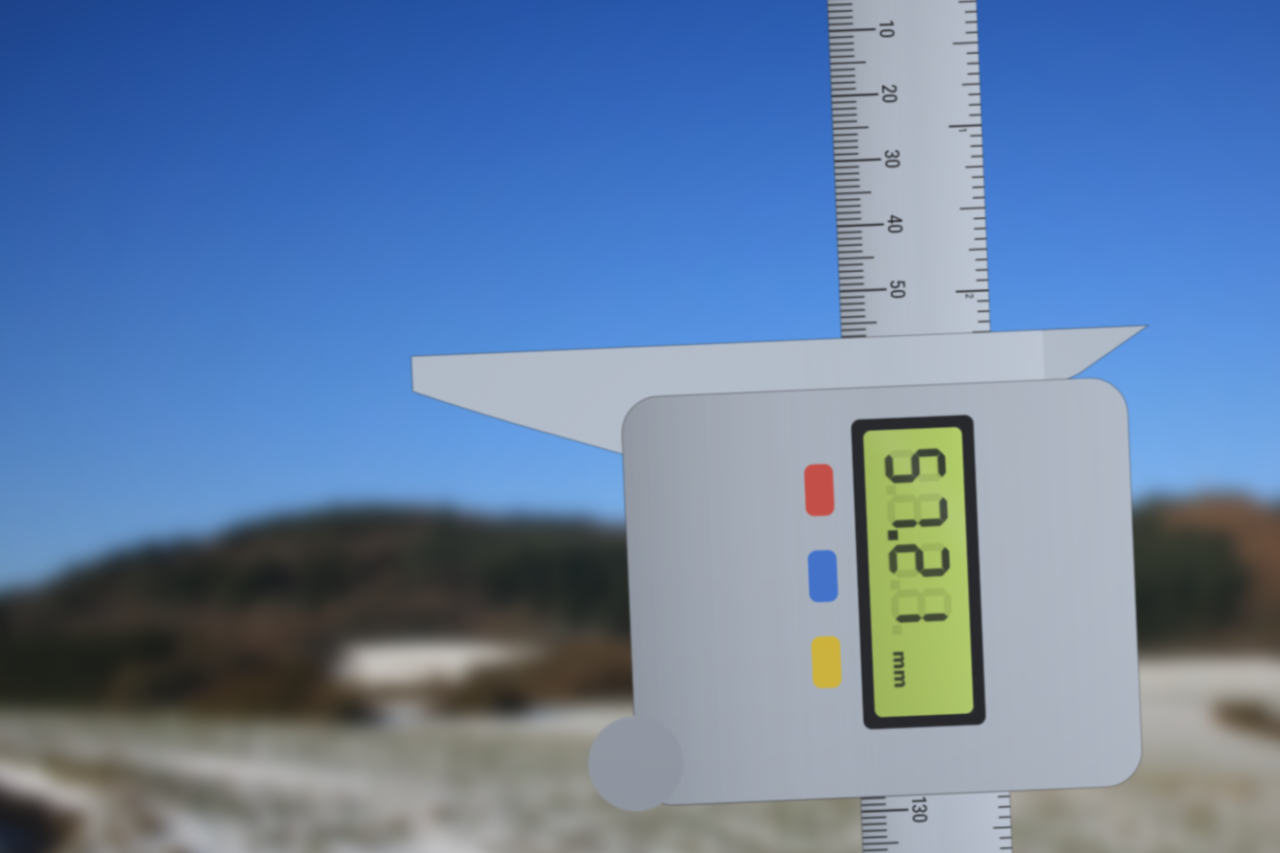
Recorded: 57.21 mm
